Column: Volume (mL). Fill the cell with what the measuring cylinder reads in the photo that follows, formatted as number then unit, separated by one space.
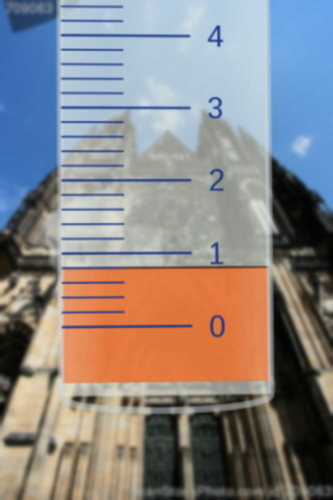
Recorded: 0.8 mL
